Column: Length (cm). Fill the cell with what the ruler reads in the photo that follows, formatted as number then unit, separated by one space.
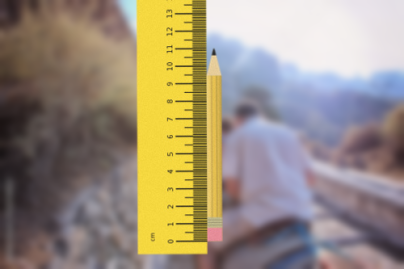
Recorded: 11 cm
